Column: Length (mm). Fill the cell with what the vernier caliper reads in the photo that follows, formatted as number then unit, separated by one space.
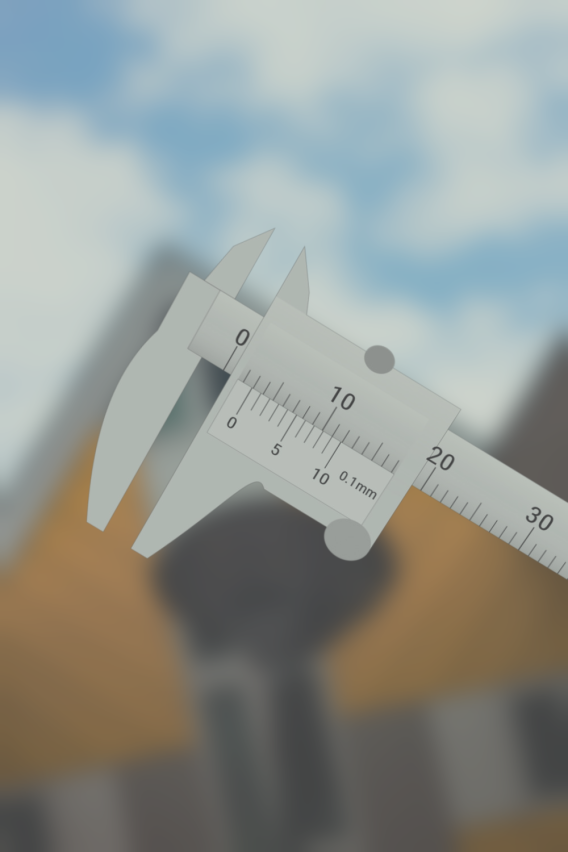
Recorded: 2.9 mm
